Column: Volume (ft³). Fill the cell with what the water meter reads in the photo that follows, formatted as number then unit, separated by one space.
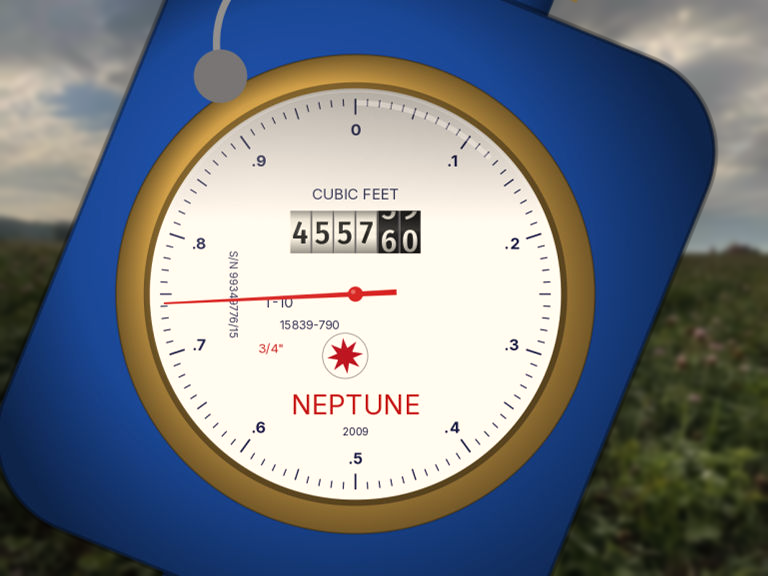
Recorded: 455759.74 ft³
